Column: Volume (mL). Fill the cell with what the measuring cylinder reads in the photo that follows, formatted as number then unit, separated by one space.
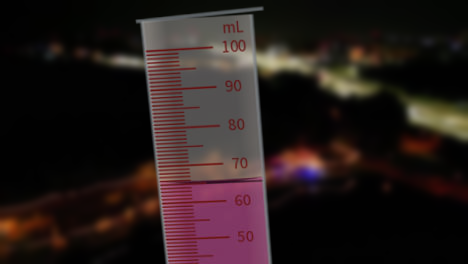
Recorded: 65 mL
